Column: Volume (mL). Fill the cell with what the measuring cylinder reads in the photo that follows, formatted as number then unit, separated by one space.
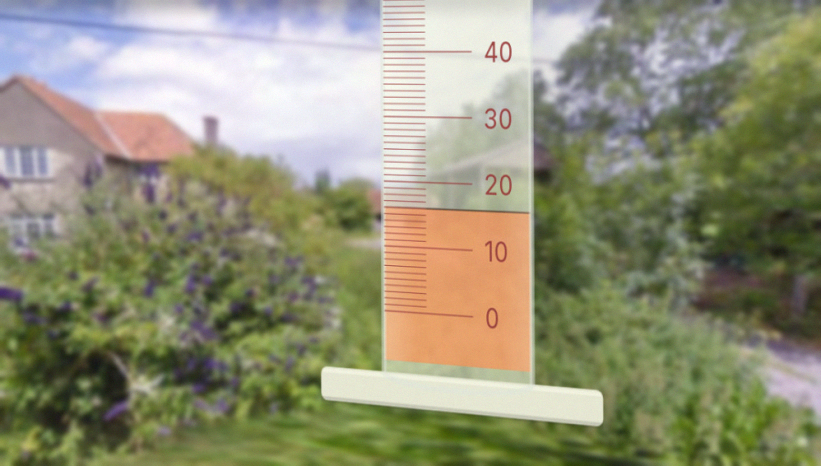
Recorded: 16 mL
